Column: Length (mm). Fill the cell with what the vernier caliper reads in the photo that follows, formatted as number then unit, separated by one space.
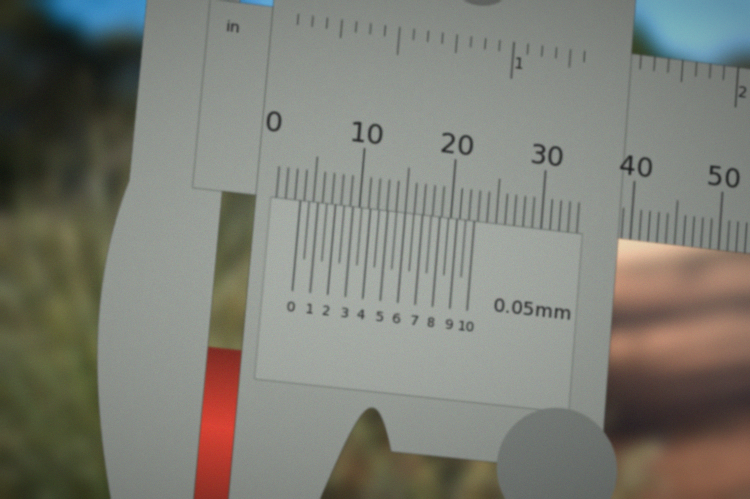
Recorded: 3.6 mm
